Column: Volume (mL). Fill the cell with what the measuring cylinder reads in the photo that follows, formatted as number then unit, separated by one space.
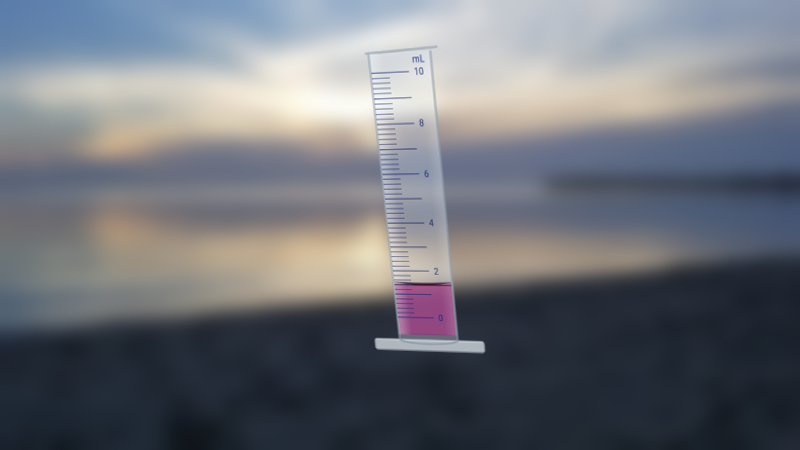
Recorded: 1.4 mL
